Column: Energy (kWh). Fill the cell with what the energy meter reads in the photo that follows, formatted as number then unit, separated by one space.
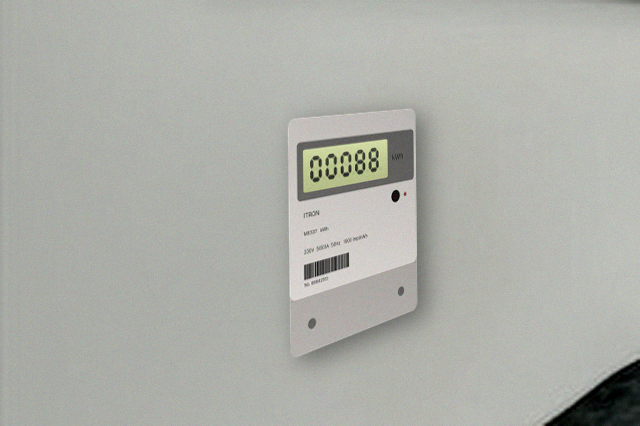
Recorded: 88 kWh
